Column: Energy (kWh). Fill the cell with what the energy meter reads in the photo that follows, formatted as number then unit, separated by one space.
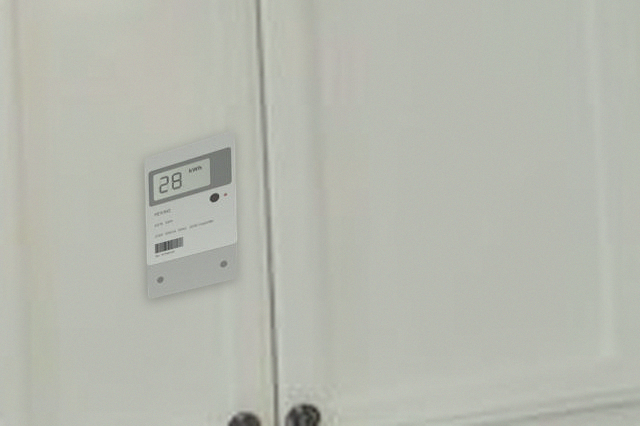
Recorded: 28 kWh
